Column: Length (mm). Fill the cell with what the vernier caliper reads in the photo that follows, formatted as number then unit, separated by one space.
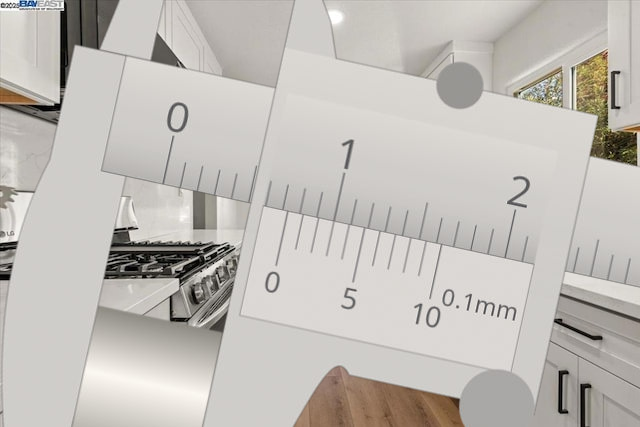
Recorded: 7.3 mm
